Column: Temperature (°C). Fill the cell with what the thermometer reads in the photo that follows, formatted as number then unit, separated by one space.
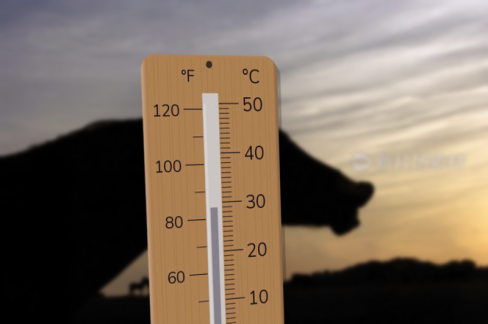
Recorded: 29 °C
